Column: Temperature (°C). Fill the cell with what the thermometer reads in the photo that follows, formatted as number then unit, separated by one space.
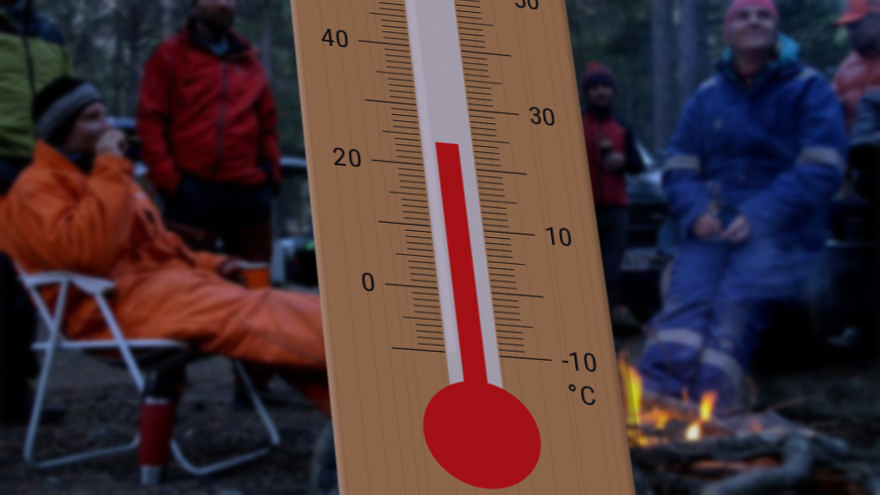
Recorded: 24 °C
